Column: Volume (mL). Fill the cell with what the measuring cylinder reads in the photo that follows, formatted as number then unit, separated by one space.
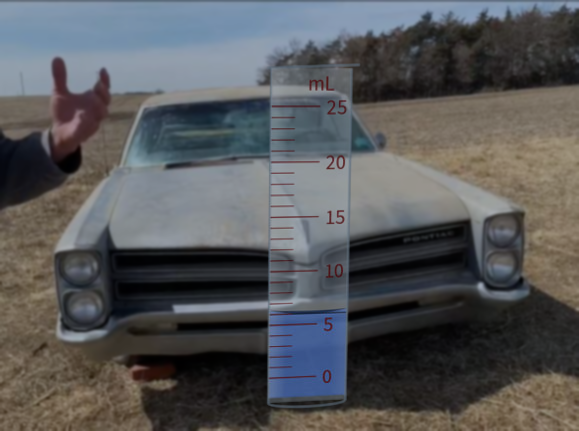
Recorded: 6 mL
